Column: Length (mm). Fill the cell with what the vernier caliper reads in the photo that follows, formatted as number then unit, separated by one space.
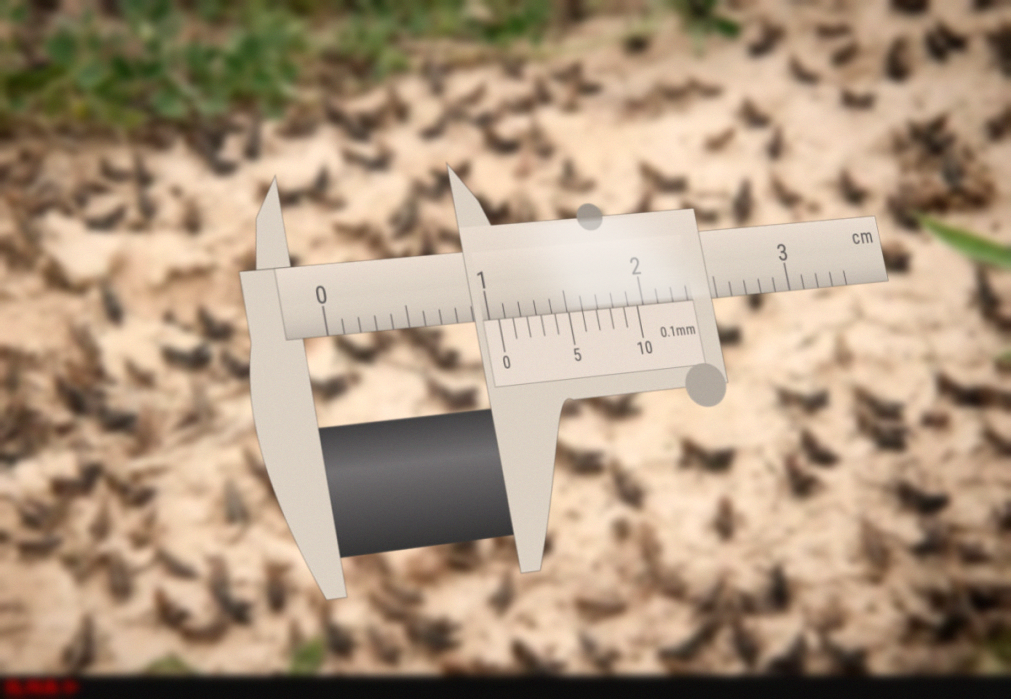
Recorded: 10.6 mm
